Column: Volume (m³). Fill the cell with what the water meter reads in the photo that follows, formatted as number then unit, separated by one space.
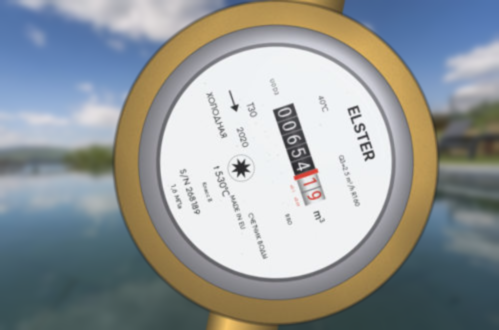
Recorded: 654.19 m³
